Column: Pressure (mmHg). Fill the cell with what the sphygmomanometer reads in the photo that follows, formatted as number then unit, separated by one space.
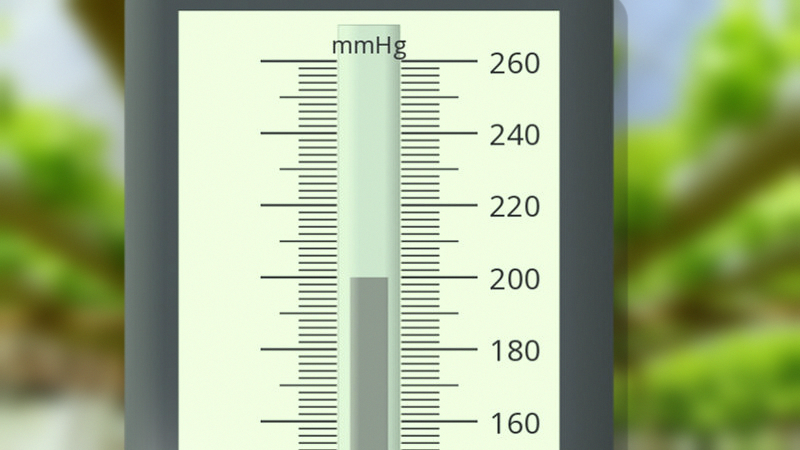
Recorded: 200 mmHg
